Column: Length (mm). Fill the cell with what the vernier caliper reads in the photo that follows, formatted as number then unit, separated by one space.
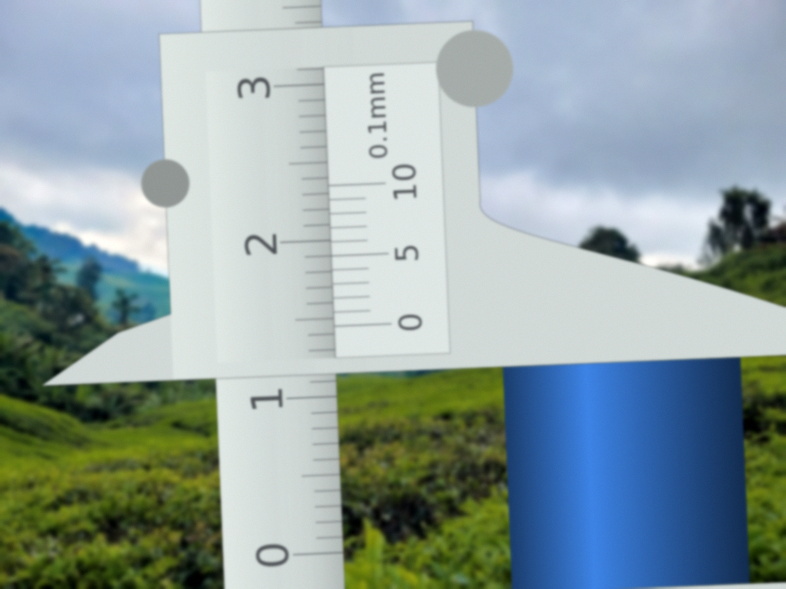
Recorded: 14.5 mm
